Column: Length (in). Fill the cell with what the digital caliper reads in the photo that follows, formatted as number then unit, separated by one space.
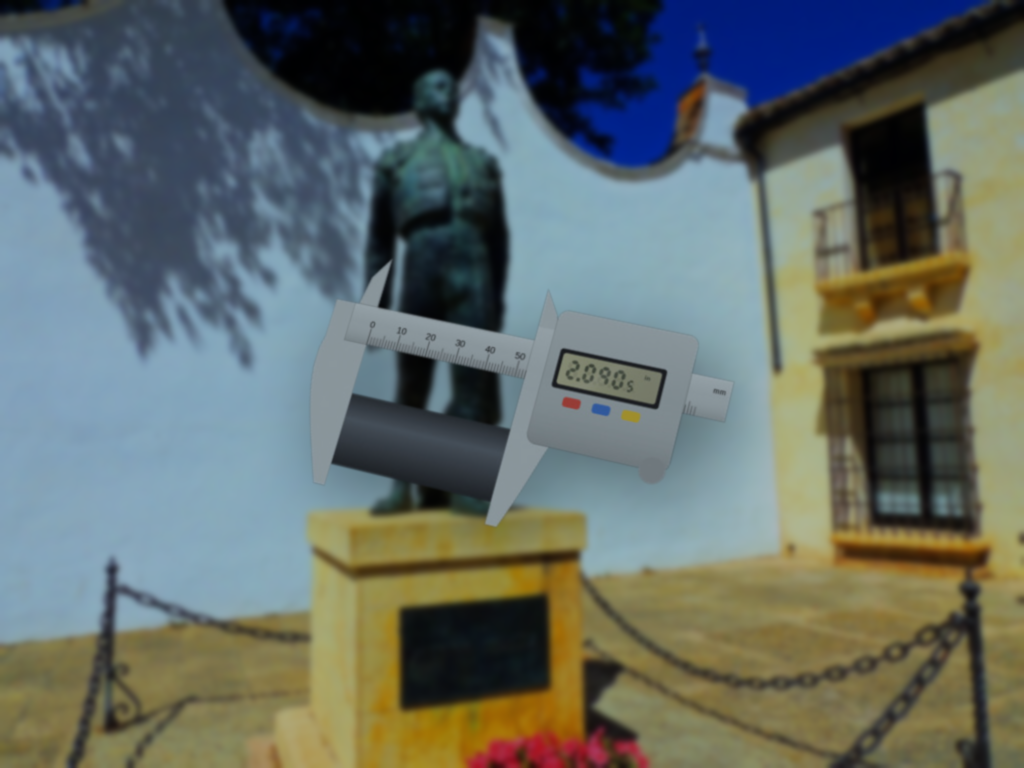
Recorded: 2.0905 in
